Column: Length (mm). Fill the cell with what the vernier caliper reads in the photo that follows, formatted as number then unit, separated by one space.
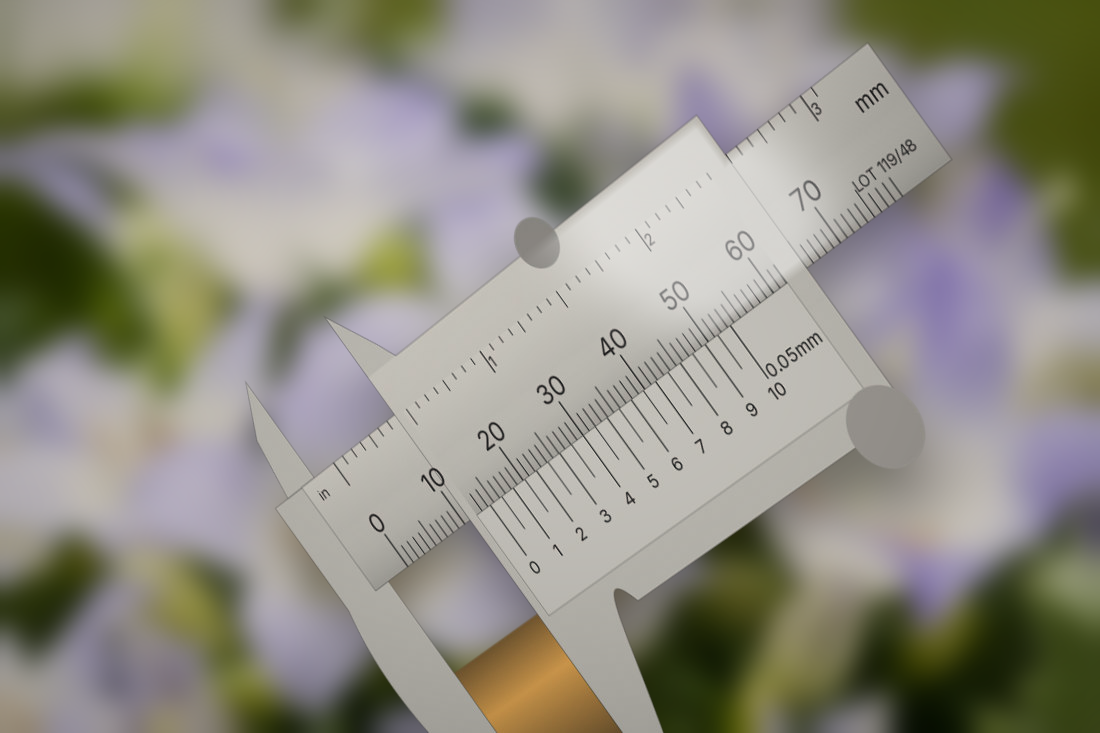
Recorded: 14.4 mm
